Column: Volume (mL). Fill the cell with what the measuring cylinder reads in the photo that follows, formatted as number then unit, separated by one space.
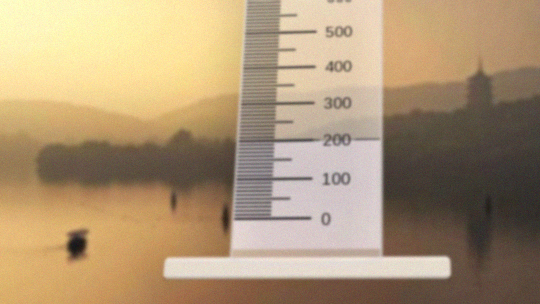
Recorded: 200 mL
